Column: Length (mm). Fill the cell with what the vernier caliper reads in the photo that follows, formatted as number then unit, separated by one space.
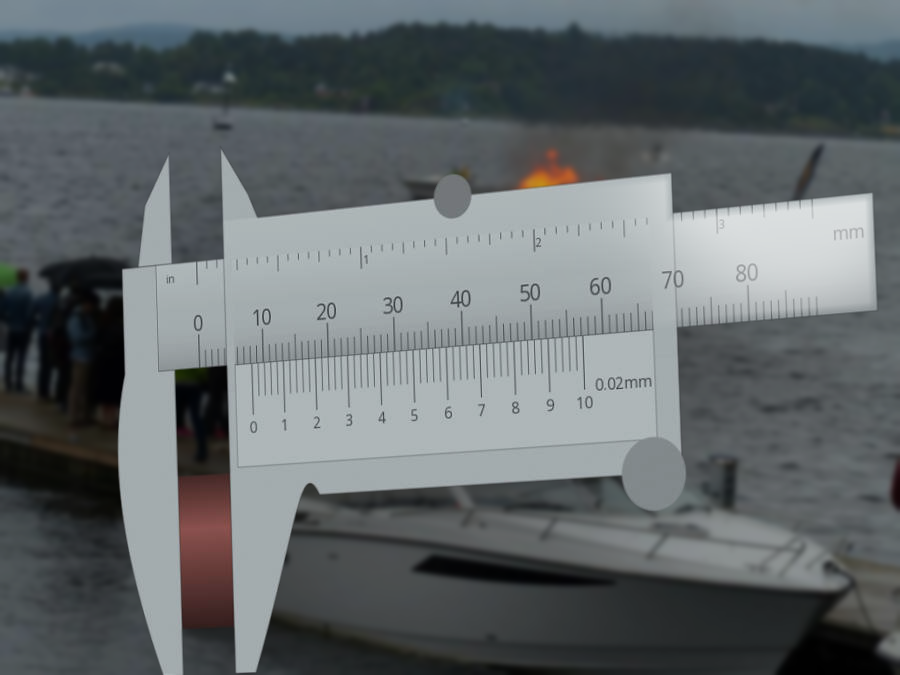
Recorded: 8.2 mm
